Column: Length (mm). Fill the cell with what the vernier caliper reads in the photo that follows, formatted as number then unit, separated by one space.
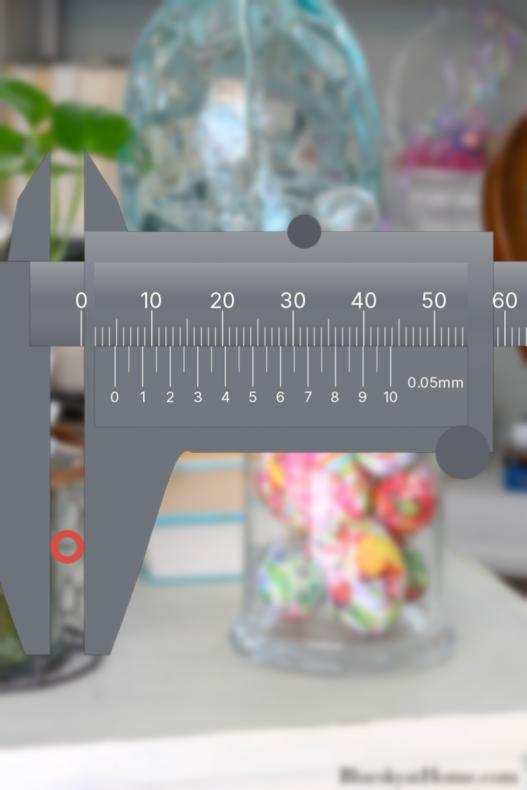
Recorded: 4.8 mm
